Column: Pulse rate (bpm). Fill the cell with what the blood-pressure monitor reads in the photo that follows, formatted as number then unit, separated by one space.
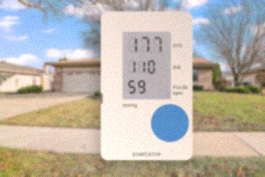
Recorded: 59 bpm
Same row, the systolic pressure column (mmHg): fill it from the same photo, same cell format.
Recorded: 177 mmHg
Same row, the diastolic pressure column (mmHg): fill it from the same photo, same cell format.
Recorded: 110 mmHg
